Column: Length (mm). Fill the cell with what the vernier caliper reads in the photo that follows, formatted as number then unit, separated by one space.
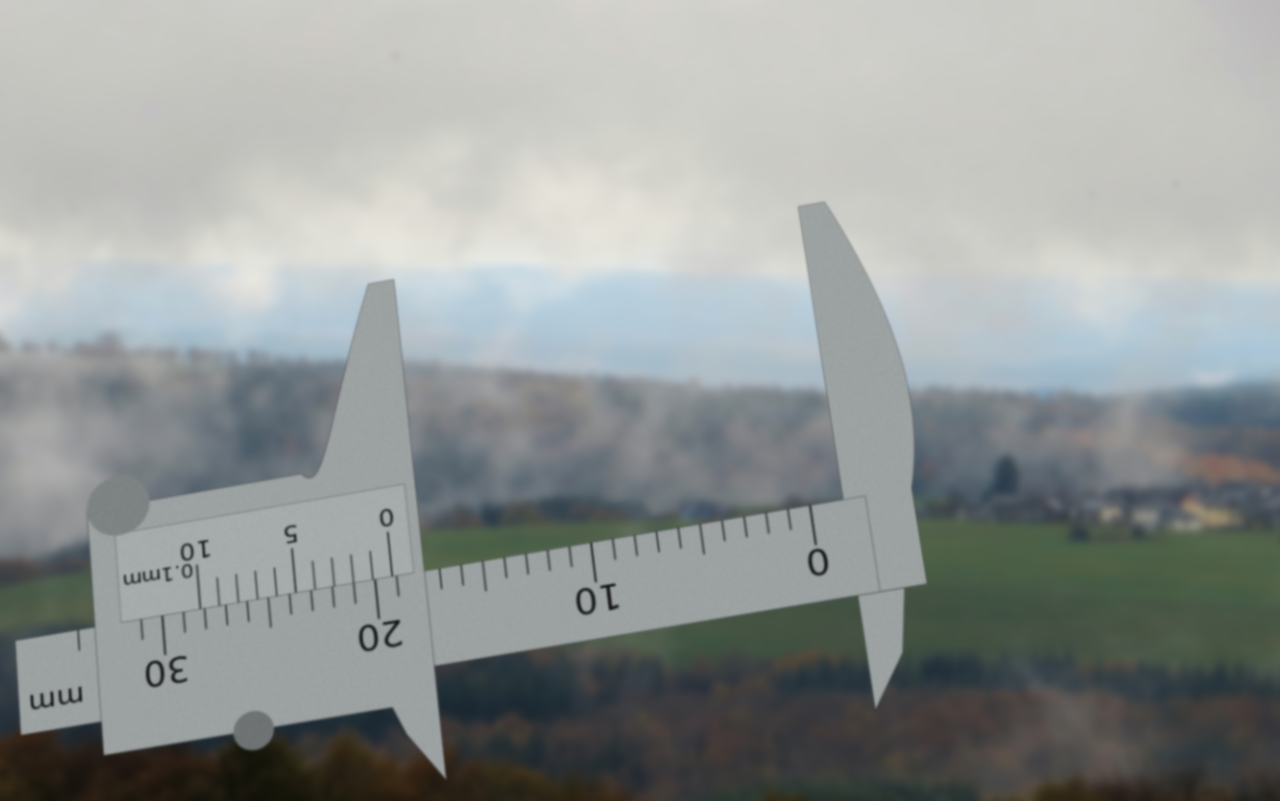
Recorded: 19.2 mm
